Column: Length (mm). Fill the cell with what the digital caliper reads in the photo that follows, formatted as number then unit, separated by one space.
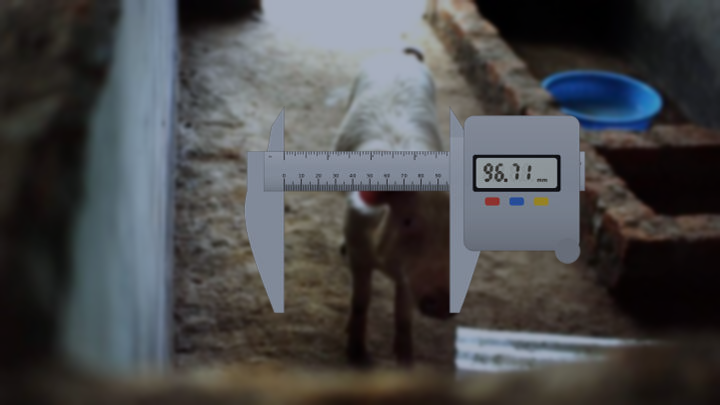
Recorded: 96.71 mm
